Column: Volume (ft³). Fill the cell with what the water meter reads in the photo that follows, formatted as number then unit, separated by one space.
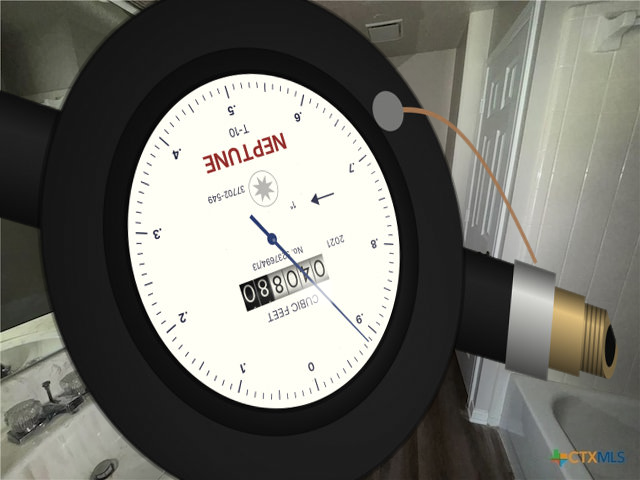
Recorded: 40879.91 ft³
